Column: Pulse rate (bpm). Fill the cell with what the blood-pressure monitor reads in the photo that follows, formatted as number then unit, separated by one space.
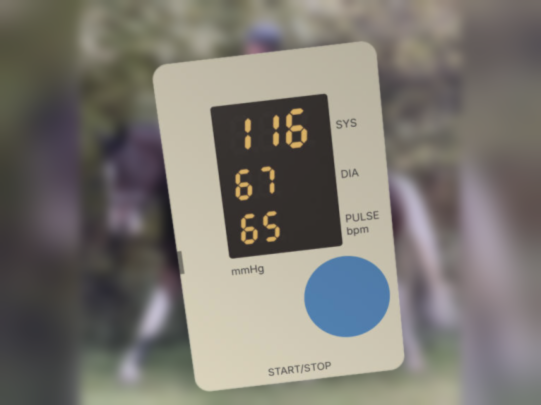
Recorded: 65 bpm
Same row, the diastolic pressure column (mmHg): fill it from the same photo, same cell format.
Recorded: 67 mmHg
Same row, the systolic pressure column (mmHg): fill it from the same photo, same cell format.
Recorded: 116 mmHg
